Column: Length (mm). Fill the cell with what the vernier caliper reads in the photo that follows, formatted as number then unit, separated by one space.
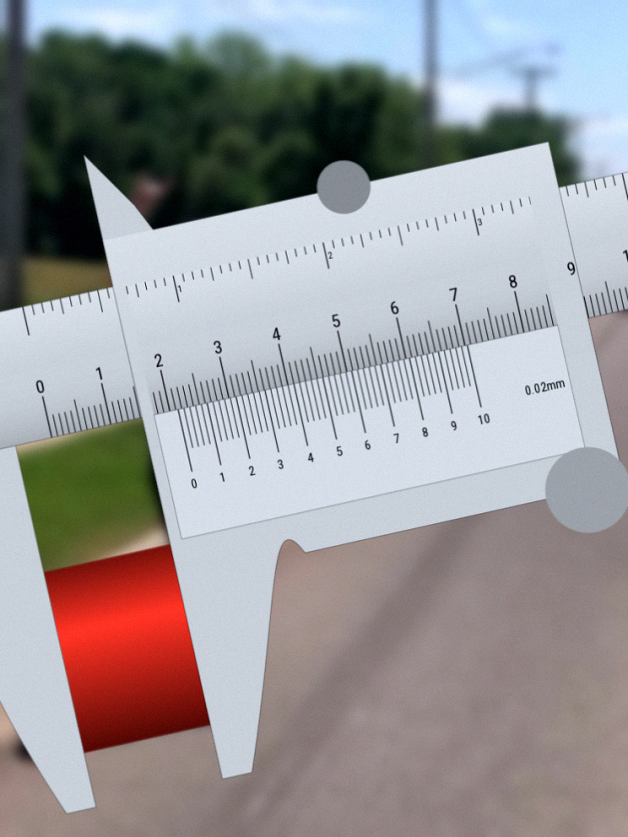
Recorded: 21.4 mm
